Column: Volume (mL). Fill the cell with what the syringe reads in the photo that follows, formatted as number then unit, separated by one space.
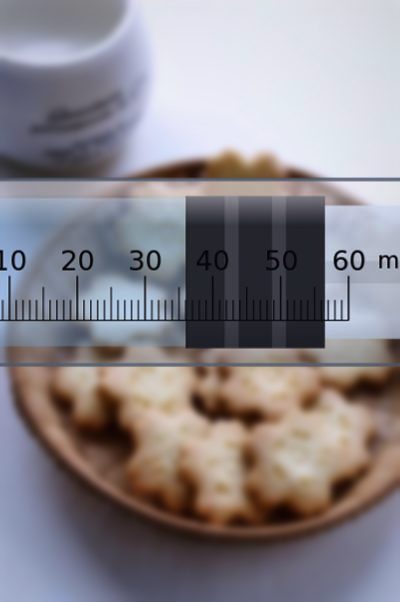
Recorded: 36 mL
